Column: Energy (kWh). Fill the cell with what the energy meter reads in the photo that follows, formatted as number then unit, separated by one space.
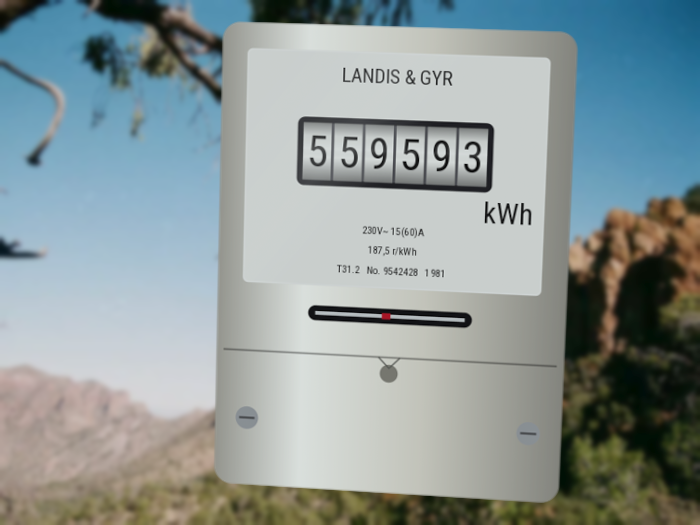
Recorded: 559593 kWh
